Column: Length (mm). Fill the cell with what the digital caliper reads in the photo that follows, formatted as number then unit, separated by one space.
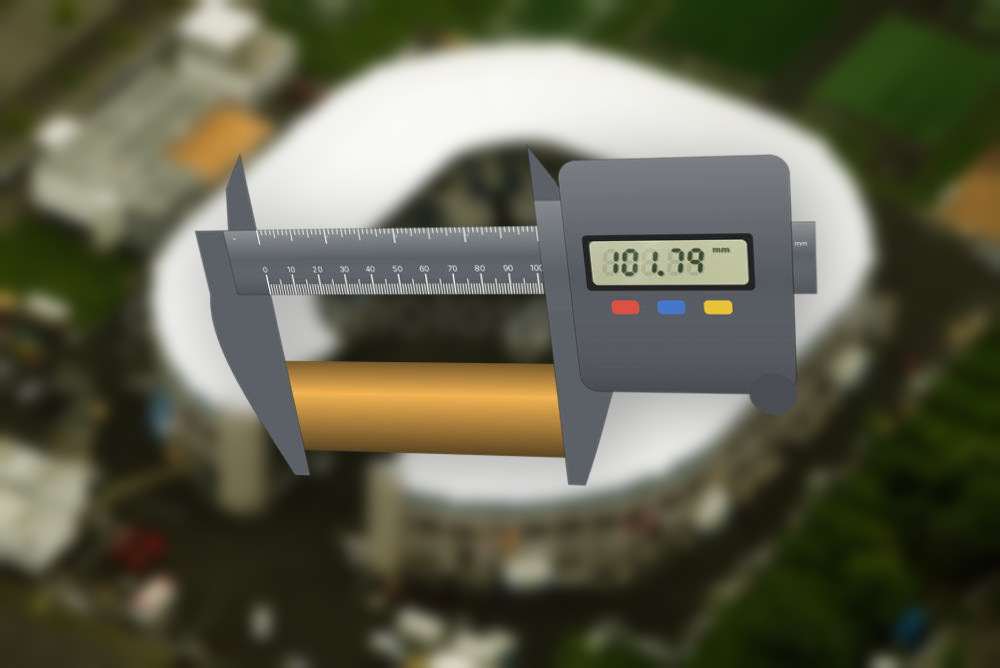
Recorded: 101.79 mm
